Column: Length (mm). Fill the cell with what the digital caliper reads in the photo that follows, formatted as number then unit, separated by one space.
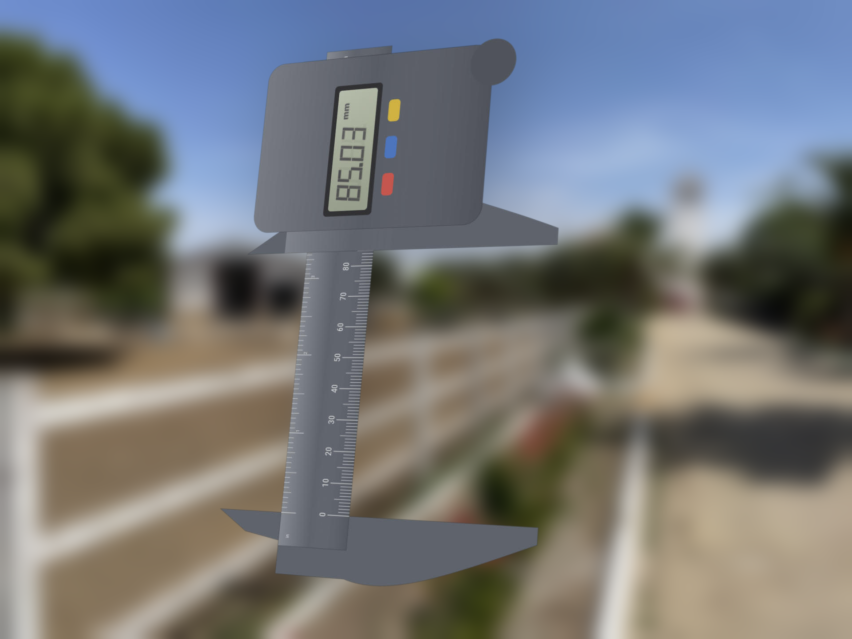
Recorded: 85.03 mm
